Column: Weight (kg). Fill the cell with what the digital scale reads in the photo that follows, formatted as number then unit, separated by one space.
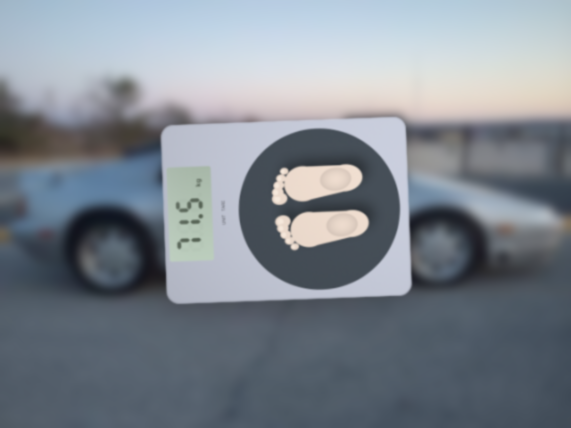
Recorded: 71.5 kg
